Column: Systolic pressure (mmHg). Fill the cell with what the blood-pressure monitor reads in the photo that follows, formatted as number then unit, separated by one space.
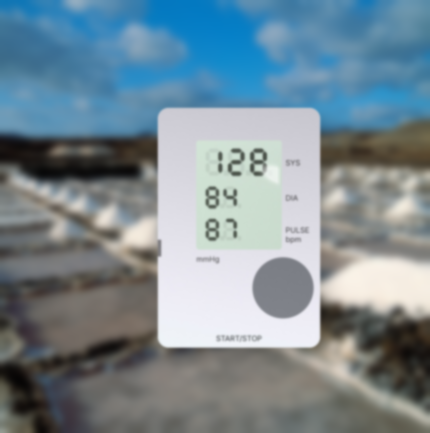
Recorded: 128 mmHg
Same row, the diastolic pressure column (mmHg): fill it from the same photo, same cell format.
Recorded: 84 mmHg
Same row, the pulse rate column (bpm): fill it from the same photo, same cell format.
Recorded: 87 bpm
